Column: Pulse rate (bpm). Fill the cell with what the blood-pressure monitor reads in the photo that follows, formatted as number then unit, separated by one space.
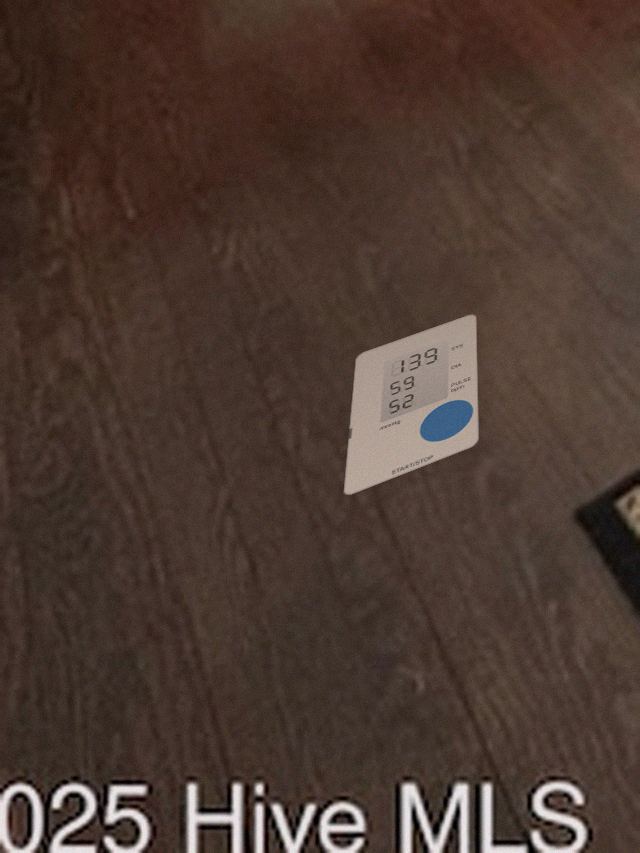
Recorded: 52 bpm
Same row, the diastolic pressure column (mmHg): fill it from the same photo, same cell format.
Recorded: 59 mmHg
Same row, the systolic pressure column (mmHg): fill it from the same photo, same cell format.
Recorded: 139 mmHg
